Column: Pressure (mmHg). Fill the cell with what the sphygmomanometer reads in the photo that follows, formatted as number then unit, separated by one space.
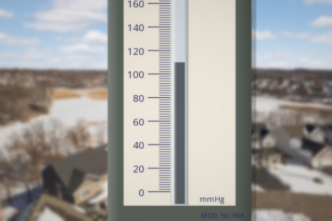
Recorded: 110 mmHg
